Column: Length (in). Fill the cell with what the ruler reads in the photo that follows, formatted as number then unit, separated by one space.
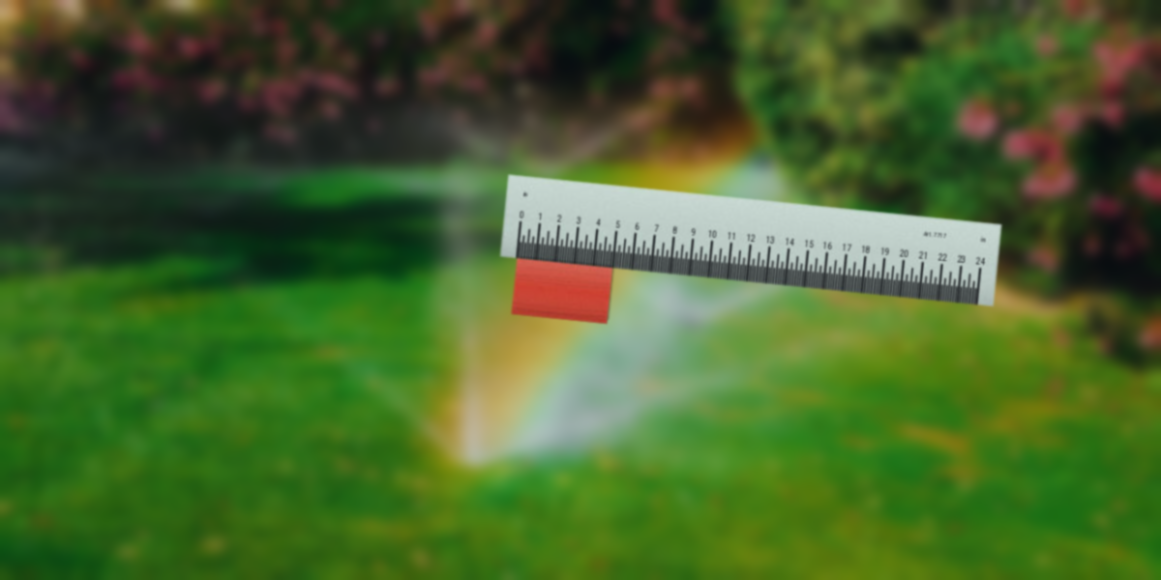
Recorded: 5 in
